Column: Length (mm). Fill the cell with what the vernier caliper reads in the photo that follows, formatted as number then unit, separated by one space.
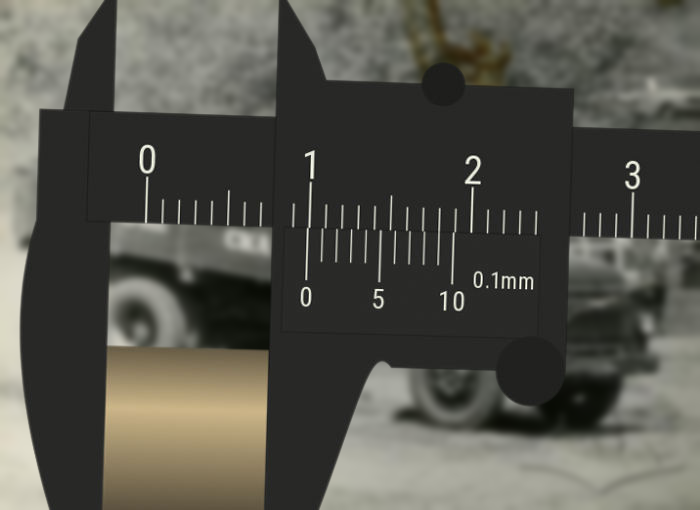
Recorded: 9.9 mm
